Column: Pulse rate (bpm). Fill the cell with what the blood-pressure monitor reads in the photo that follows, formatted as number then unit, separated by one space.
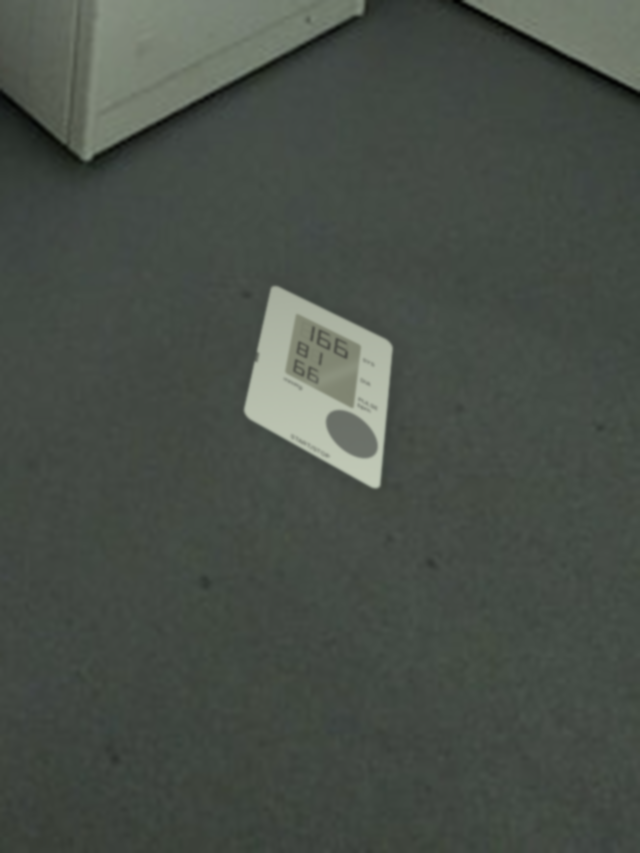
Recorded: 66 bpm
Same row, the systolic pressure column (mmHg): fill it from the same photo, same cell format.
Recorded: 166 mmHg
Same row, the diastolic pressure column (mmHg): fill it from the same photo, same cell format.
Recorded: 81 mmHg
